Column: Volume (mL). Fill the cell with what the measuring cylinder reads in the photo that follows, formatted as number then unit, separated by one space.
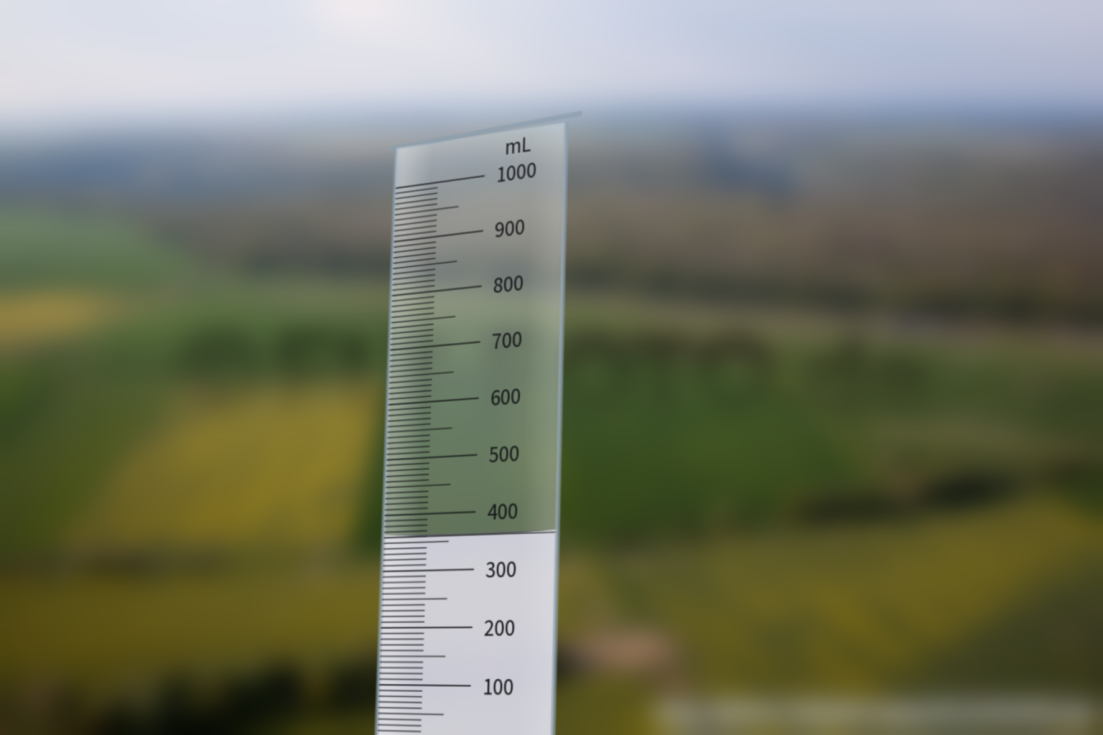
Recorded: 360 mL
